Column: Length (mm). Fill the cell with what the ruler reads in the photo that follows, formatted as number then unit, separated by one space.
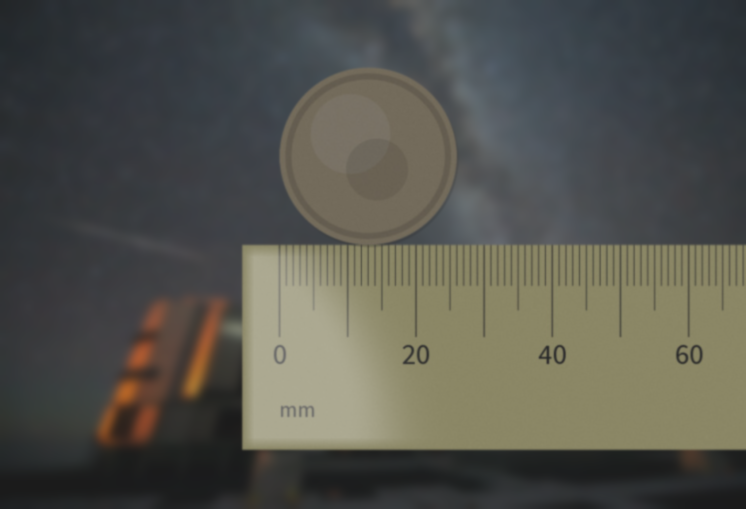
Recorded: 26 mm
